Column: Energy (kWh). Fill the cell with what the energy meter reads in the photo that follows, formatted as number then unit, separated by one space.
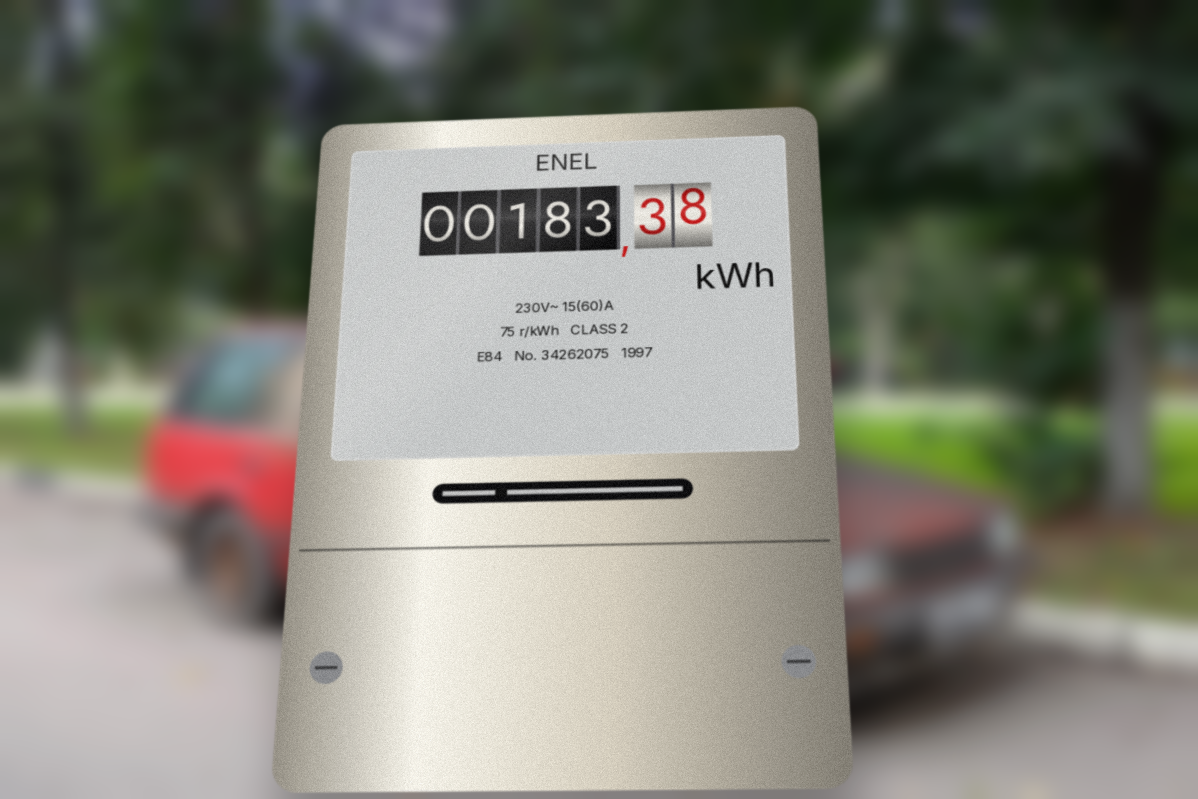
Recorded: 183.38 kWh
